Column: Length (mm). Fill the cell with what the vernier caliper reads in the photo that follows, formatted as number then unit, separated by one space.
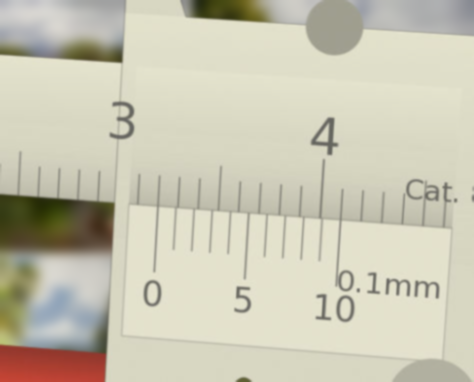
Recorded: 32.0 mm
